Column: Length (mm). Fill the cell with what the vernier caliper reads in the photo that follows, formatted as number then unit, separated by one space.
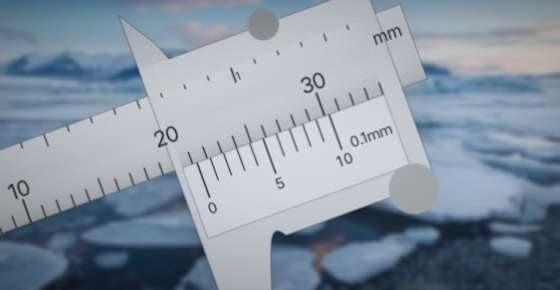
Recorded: 21.3 mm
